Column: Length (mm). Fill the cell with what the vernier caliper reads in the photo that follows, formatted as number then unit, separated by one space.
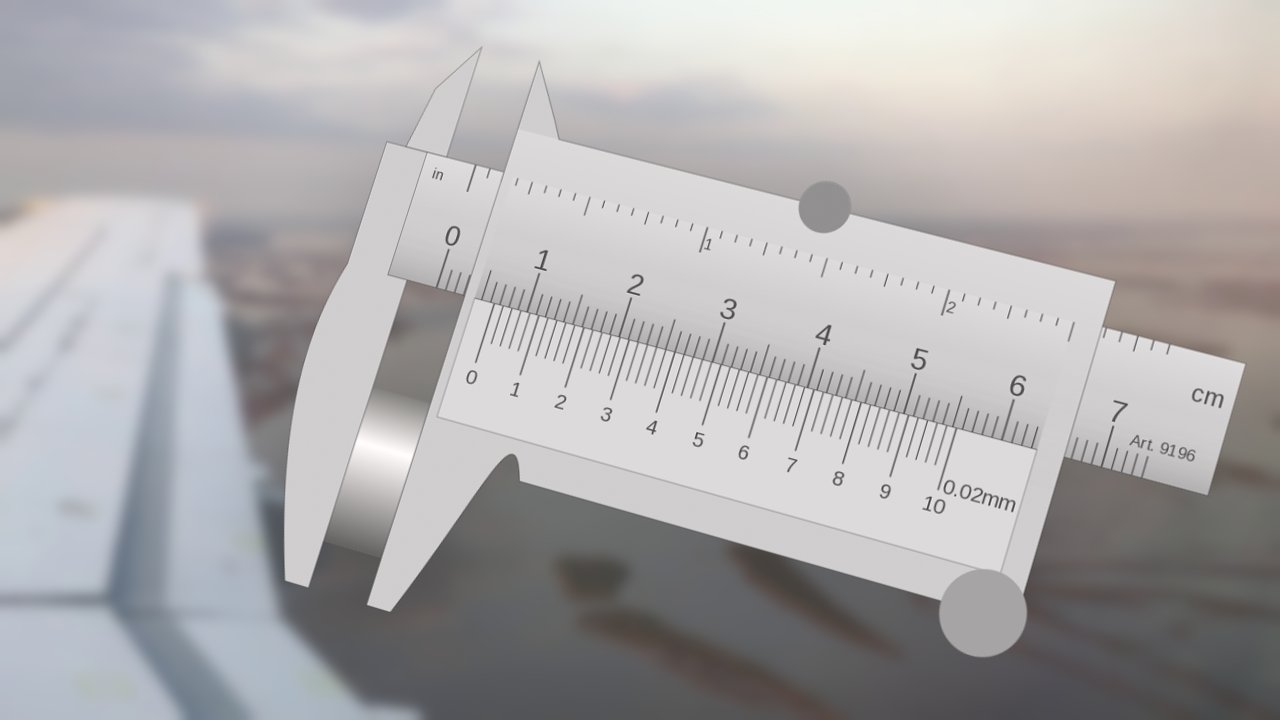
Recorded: 6.4 mm
